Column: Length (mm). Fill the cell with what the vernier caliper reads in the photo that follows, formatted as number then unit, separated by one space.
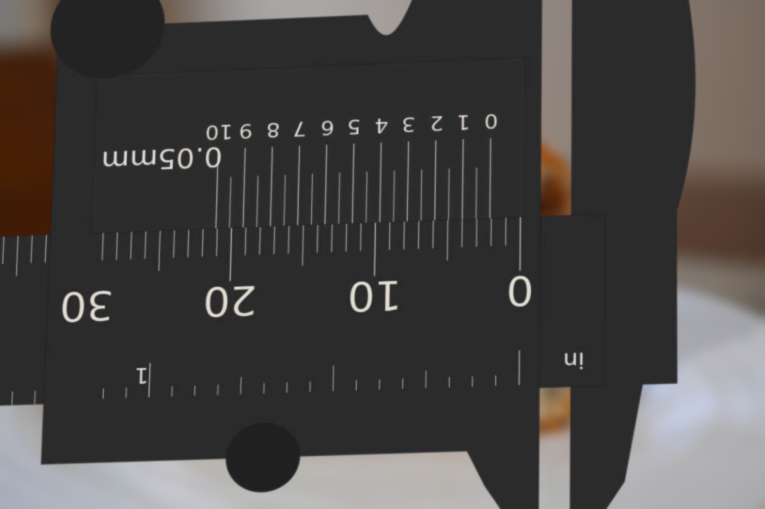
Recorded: 2.1 mm
